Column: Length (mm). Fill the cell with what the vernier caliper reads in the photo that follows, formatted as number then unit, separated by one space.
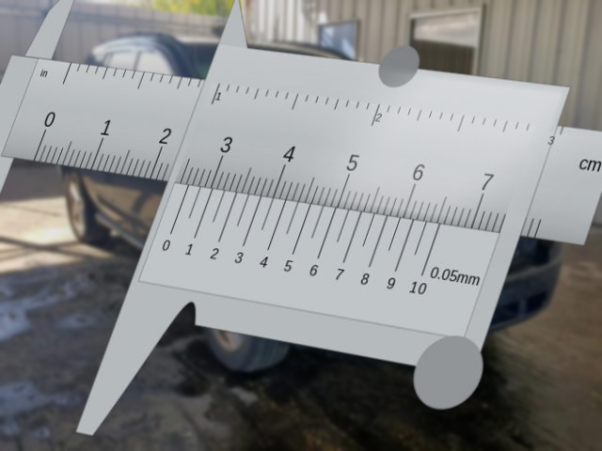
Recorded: 26.4 mm
